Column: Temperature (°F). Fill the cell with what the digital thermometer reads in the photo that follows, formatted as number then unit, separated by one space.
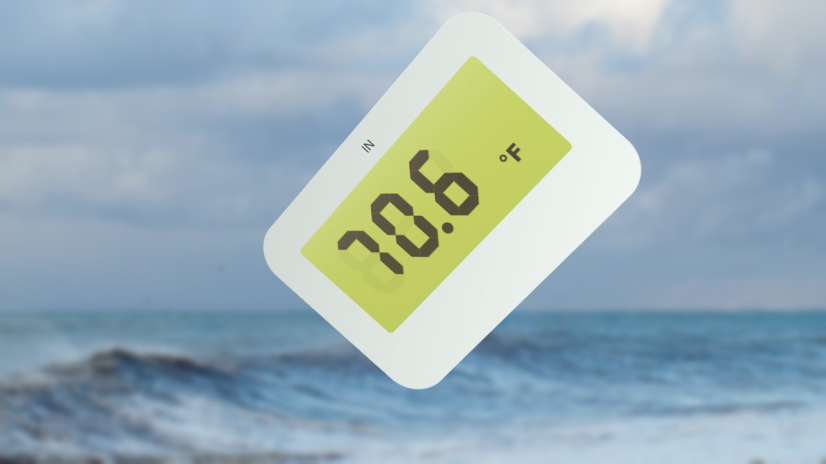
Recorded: 70.6 °F
